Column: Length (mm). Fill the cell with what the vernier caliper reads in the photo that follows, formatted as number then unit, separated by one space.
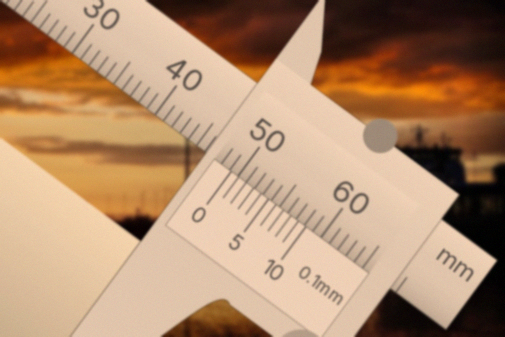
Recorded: 49.2 mm
